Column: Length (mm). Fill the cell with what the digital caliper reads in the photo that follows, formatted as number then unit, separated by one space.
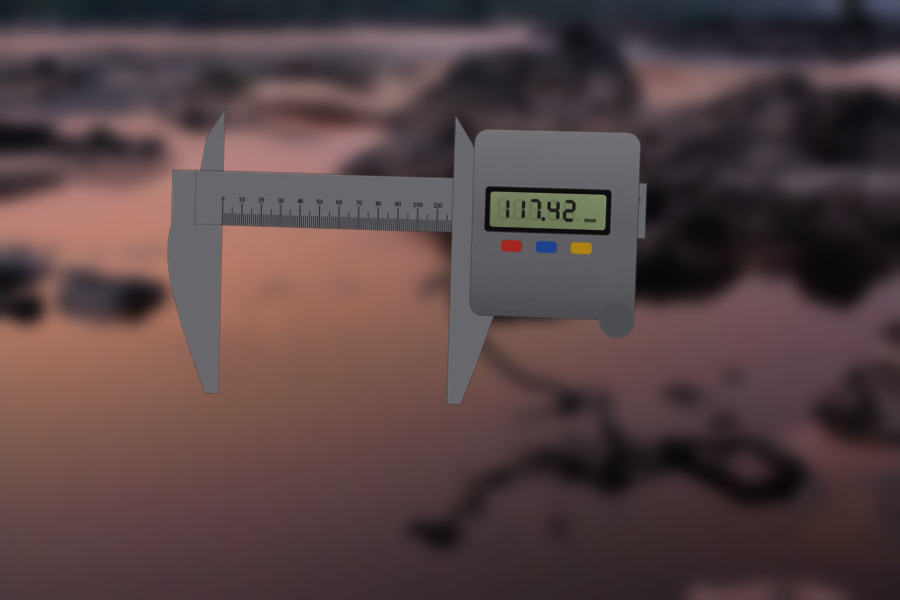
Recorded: 117.42 mm
